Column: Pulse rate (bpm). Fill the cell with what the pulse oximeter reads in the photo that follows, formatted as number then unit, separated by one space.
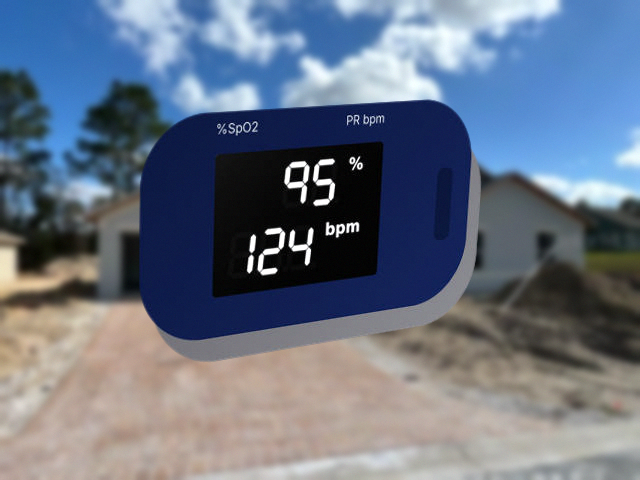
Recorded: 124 bpm
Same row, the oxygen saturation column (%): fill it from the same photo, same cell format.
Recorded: 95 %
